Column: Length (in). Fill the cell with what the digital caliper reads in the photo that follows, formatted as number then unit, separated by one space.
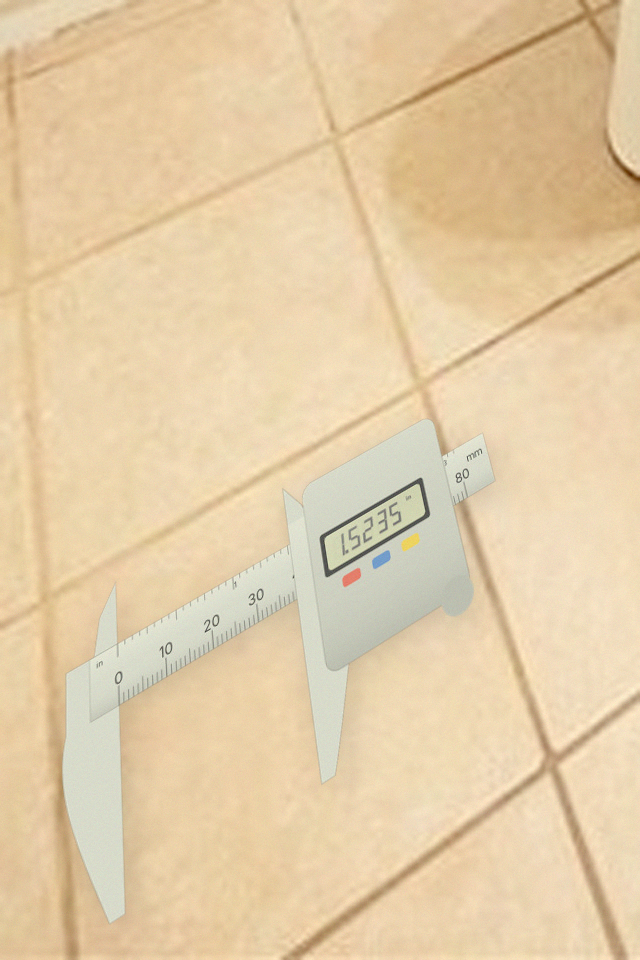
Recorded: 1.5235 in
